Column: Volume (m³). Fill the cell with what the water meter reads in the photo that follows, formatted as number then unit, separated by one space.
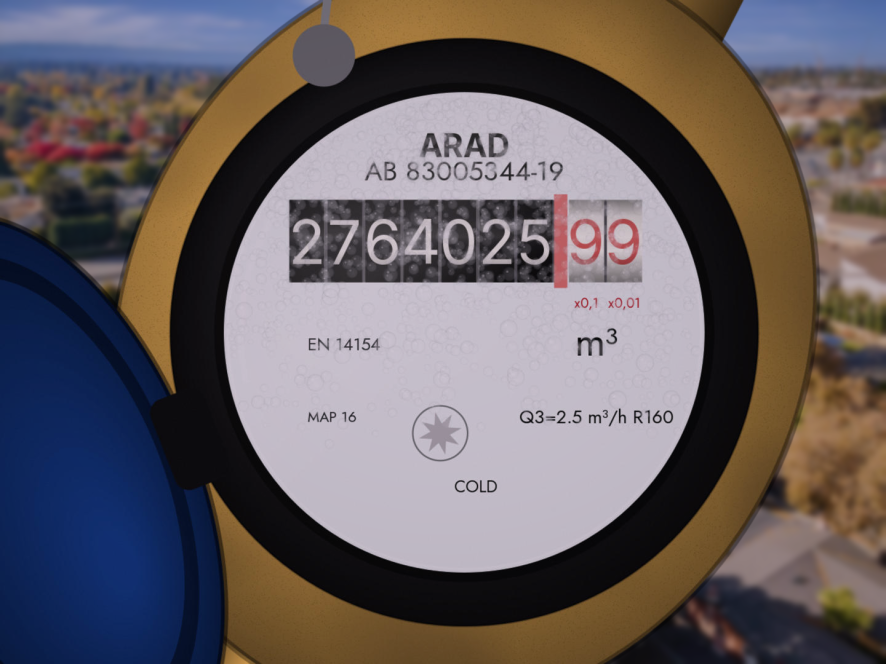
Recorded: 2764025.99 m³
